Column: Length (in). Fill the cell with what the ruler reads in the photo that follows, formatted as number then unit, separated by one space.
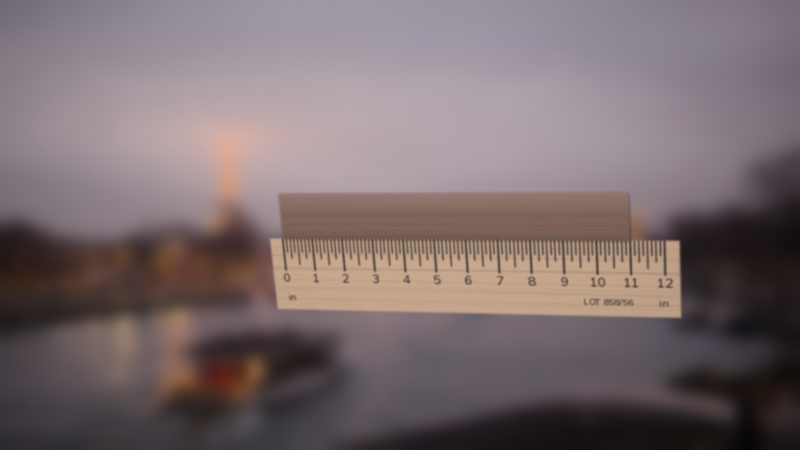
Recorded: 11 in
